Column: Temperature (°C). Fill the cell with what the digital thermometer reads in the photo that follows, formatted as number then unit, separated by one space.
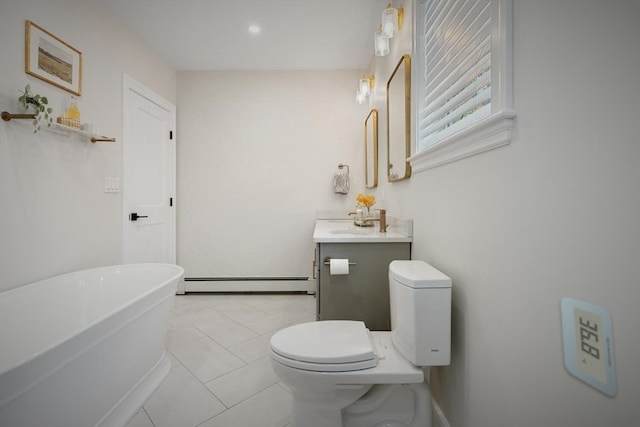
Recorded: 36.8 °C
